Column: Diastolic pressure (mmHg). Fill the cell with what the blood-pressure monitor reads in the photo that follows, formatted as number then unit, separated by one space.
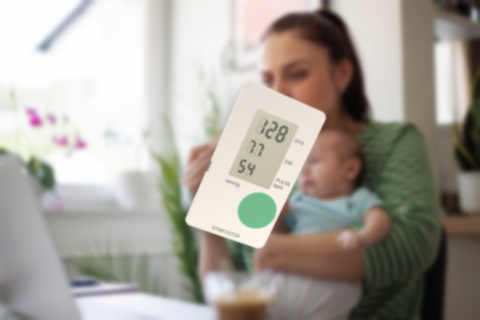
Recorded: 77 mmHg
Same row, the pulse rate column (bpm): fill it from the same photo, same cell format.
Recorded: 54 bpm
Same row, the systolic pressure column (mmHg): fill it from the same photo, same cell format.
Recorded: 128 mmHg
